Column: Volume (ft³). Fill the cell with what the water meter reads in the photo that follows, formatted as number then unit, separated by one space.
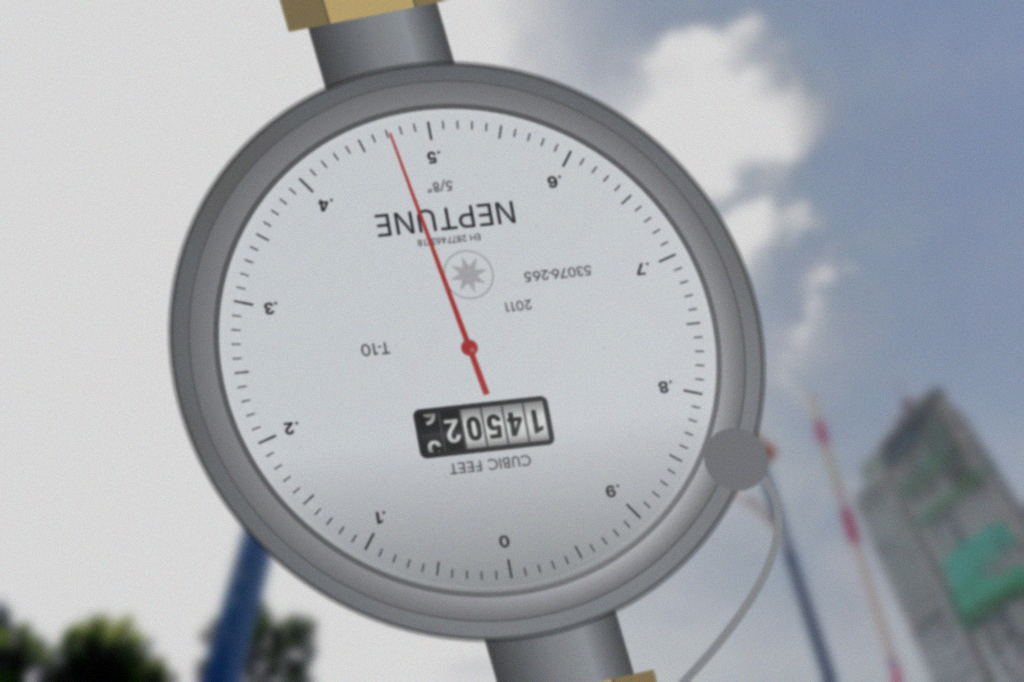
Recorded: 145025.47 ft³
